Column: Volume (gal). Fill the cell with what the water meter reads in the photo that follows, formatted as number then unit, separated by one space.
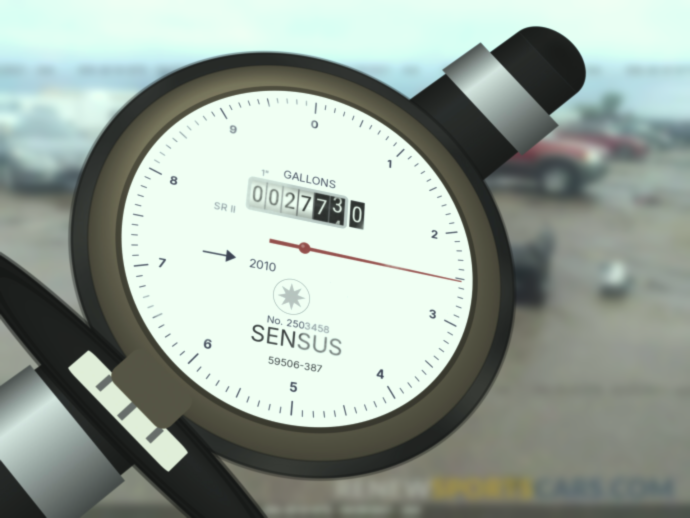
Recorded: 27732.5 gal
